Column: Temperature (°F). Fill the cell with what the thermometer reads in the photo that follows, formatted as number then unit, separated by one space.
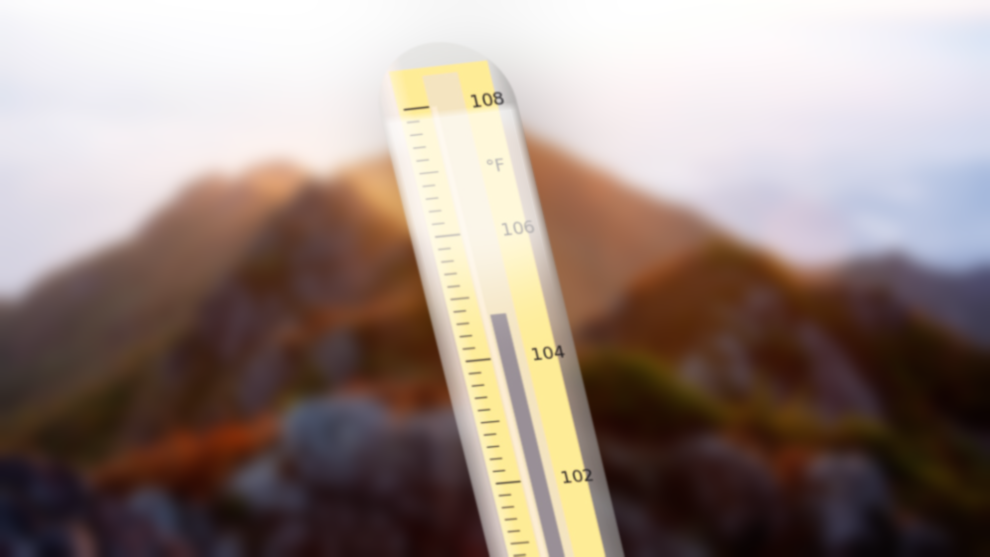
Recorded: 104.7 °F
